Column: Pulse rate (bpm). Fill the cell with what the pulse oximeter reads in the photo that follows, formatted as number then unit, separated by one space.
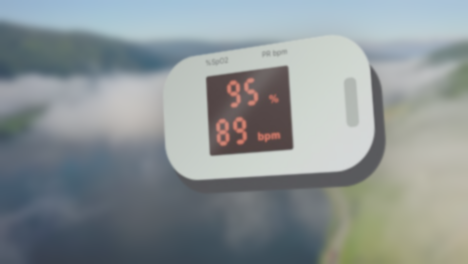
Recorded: 89 bpm
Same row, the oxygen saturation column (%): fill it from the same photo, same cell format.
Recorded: 95 %
